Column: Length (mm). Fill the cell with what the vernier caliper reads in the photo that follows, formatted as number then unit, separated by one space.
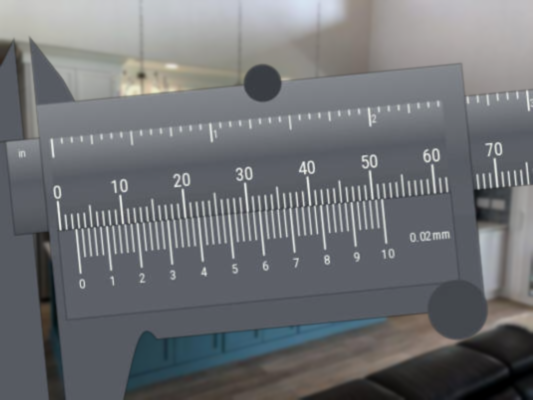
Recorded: 2.5 mm
